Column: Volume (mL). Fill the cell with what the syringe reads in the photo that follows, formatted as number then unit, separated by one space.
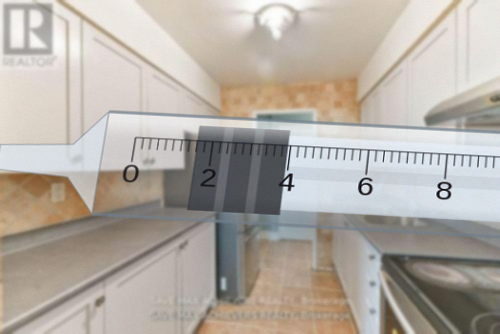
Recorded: 1.6 mL
